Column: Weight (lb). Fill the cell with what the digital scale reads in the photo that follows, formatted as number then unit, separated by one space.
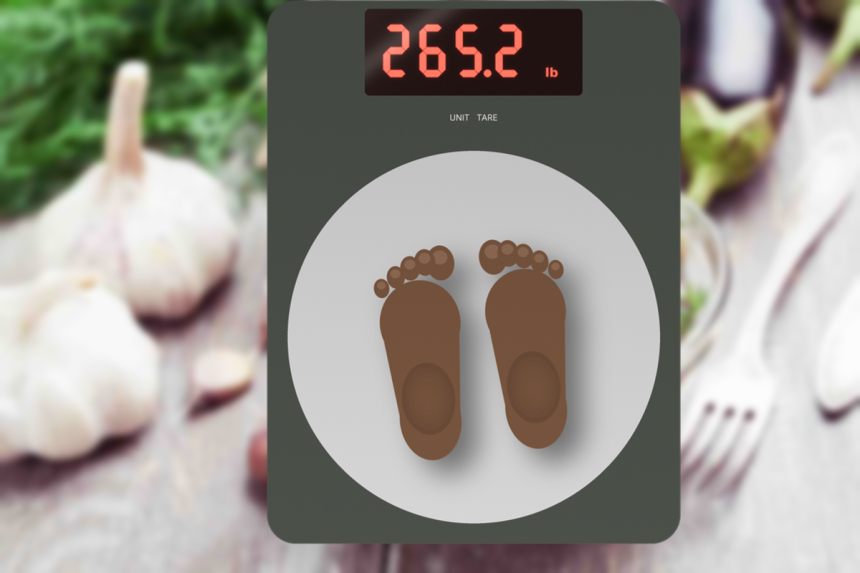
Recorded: 265.2 lb
